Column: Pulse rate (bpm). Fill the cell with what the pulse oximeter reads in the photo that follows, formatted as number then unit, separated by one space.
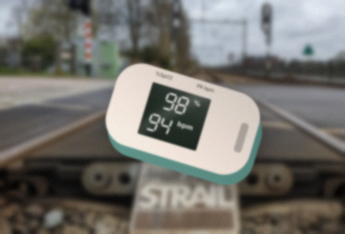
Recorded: 94 bpm
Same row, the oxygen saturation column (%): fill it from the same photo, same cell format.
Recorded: 98 %
